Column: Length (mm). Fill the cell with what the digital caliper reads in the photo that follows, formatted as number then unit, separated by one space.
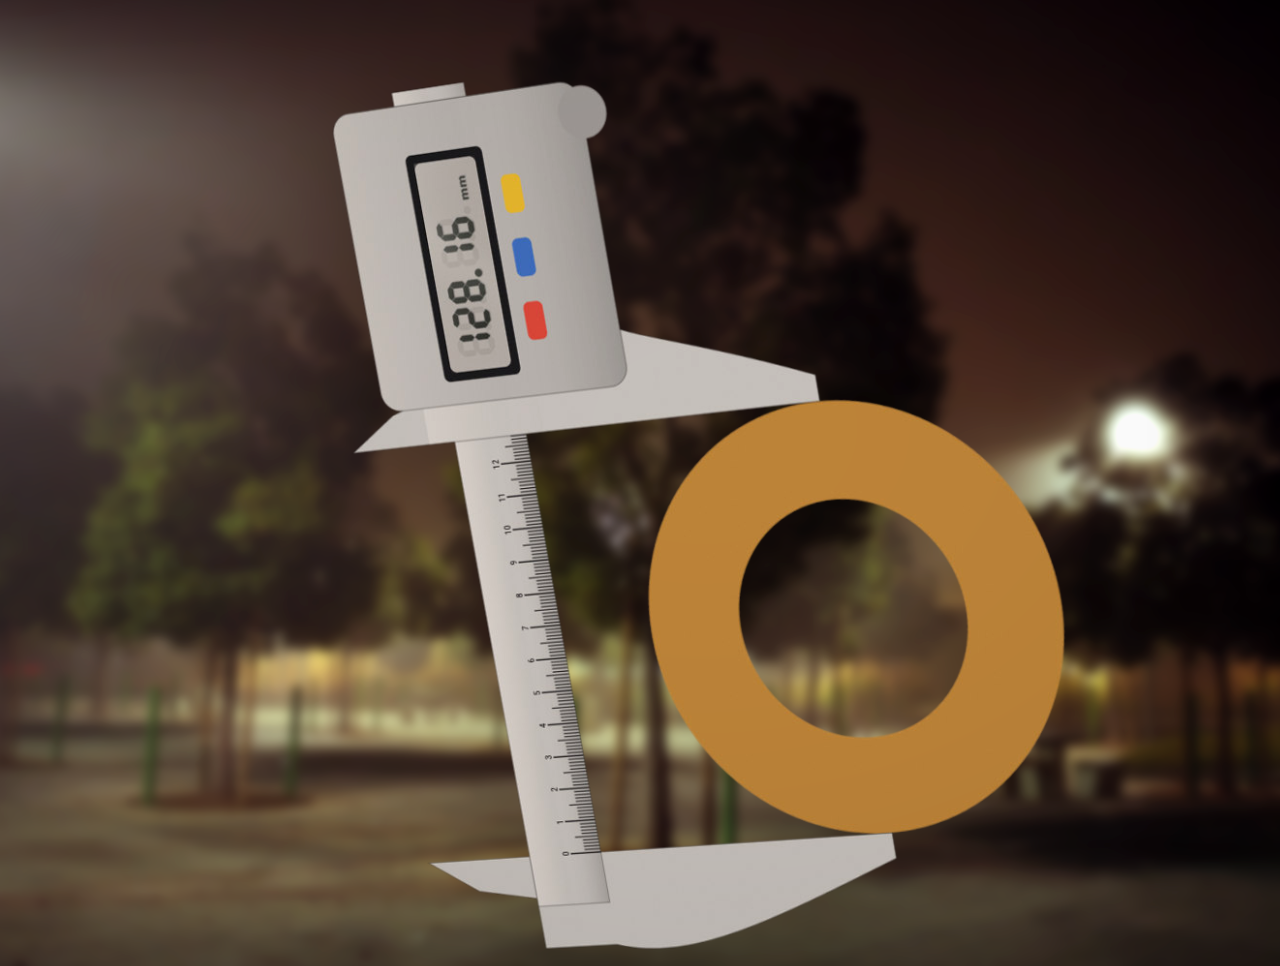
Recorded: 128.16 mm
